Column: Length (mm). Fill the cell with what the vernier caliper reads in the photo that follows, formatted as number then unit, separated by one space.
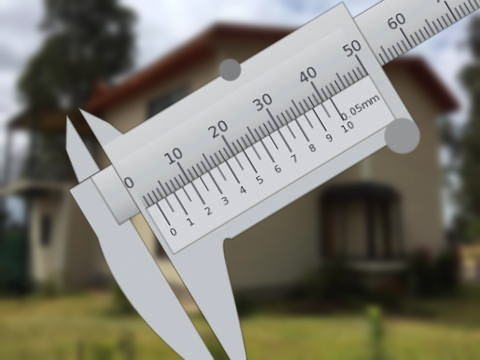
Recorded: 2.5 mm
